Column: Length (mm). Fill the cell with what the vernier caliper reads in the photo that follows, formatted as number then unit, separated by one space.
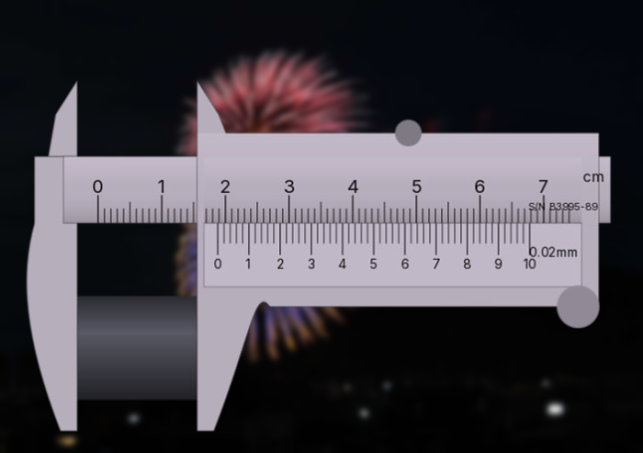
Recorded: 18.8 mm
